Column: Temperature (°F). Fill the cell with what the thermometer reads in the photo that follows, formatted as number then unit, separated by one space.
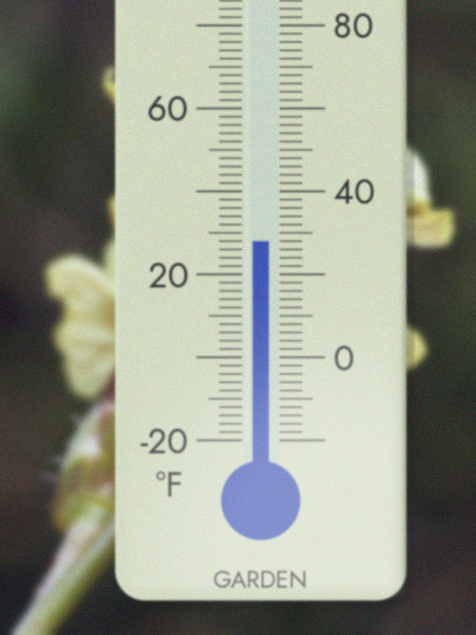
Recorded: 28 °F
